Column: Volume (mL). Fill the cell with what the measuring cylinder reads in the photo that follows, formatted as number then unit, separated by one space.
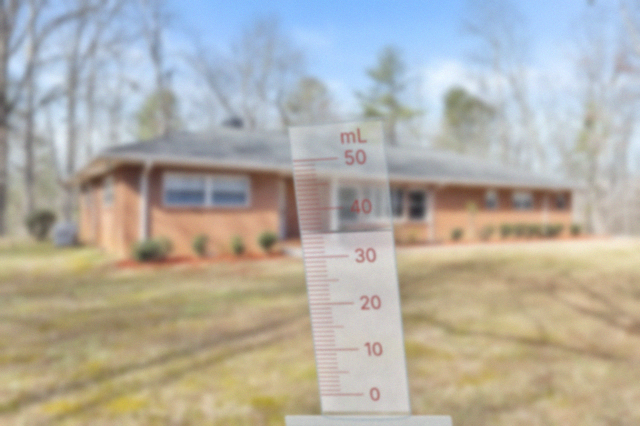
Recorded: 35 mL
